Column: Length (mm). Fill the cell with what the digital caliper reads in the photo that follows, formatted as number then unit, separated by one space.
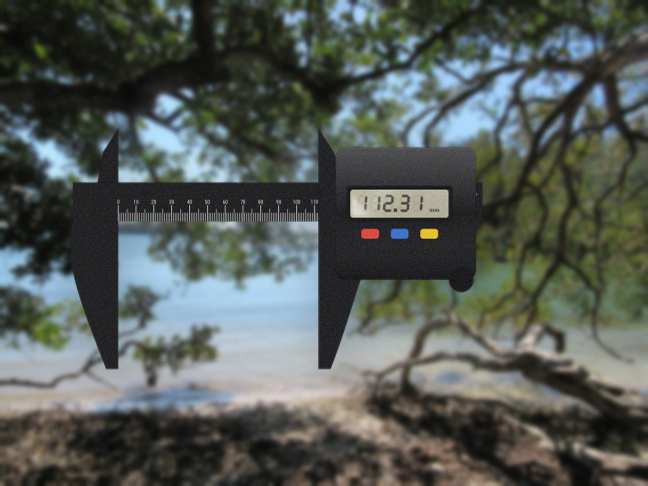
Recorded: 112.31 mm
